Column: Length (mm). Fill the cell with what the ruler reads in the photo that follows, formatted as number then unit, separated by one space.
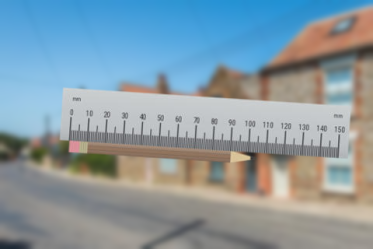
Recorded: 105 mm
